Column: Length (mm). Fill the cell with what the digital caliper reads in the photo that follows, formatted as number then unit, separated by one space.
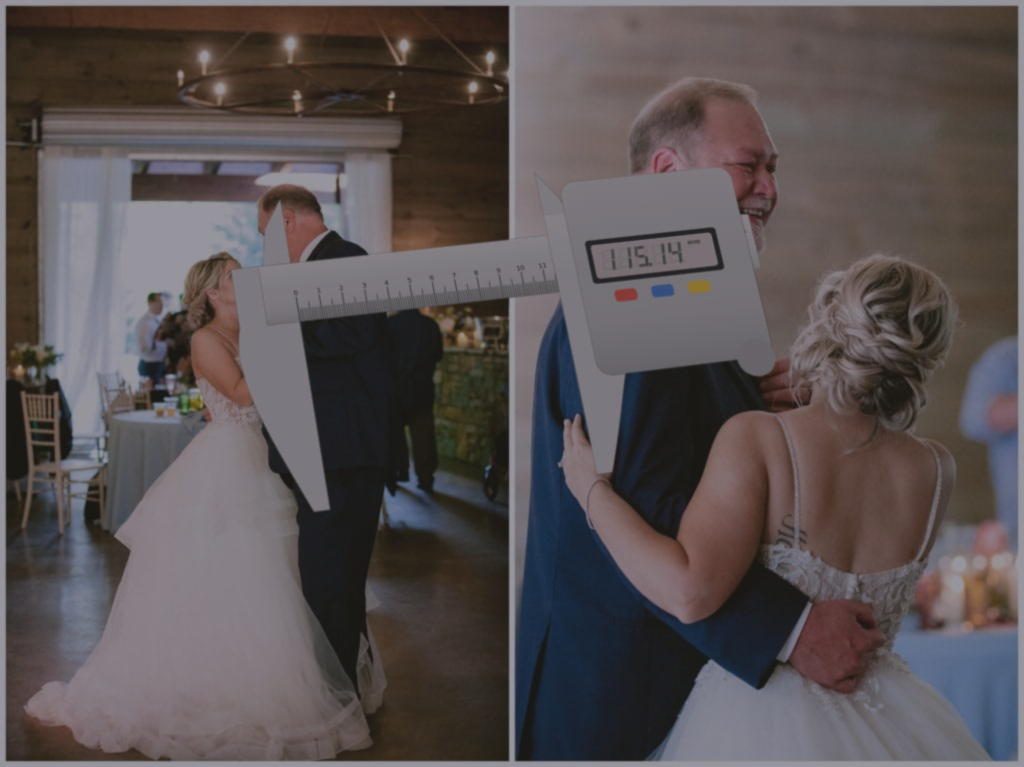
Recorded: 115.14 mm
